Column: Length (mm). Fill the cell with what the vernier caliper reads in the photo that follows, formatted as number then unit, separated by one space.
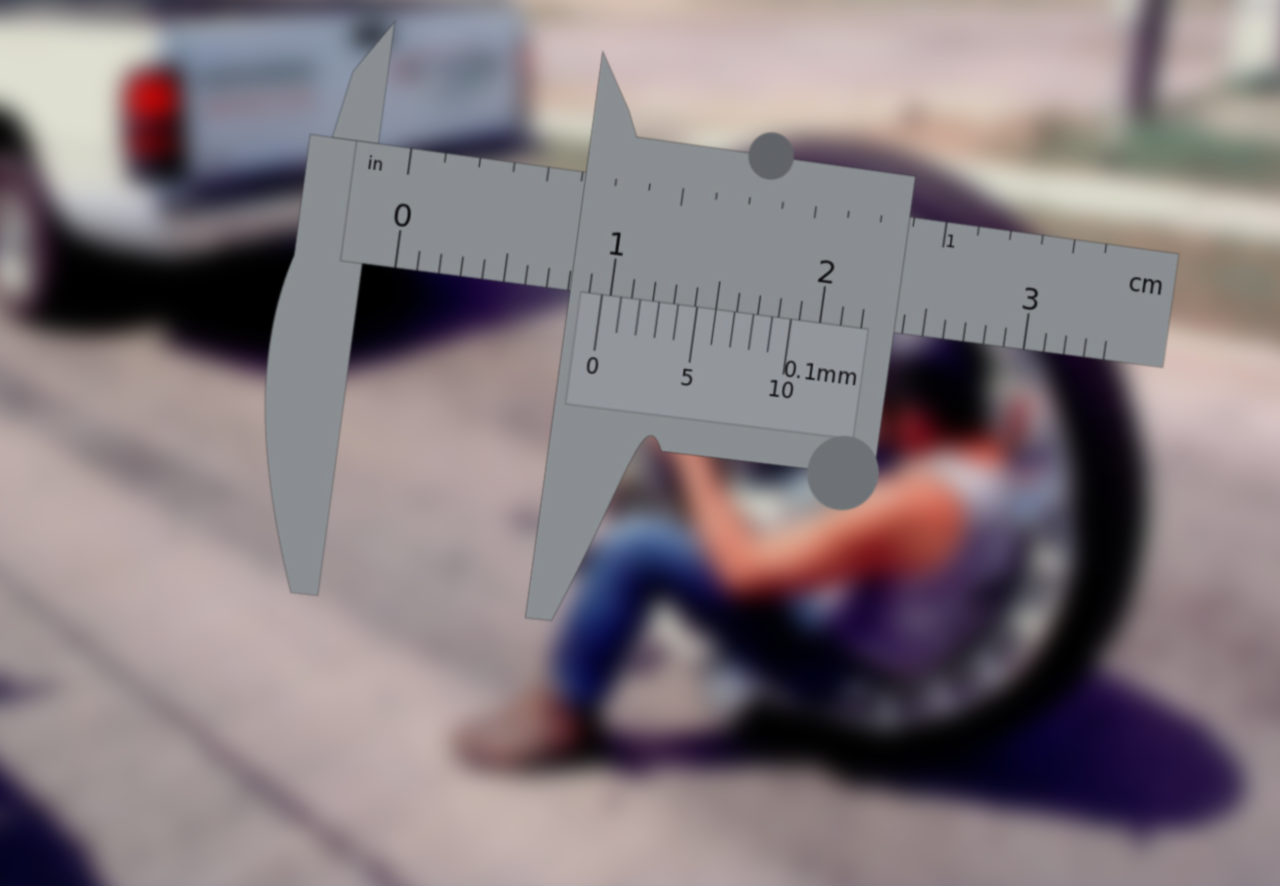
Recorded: 9.6 mm
